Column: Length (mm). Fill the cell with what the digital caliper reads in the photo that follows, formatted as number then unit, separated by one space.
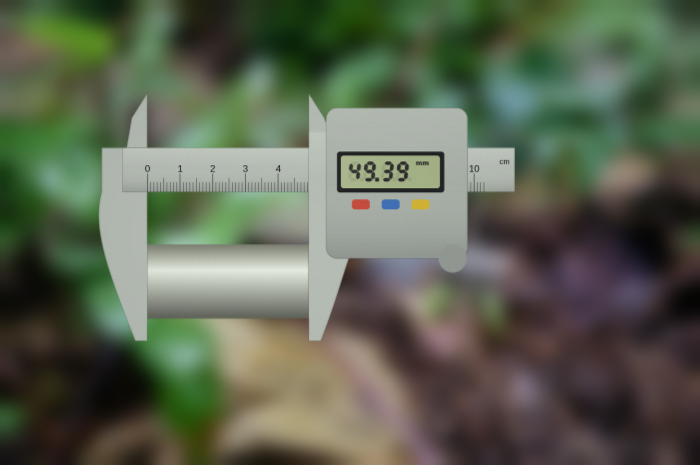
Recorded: 49.39 mm
